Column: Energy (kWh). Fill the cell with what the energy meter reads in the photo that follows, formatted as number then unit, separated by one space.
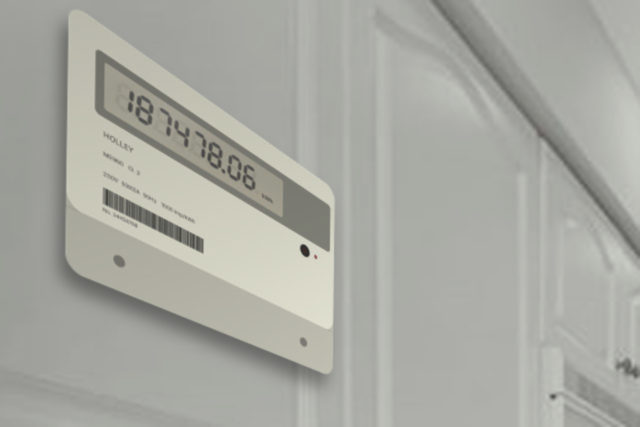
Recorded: 187478.06 kWh
